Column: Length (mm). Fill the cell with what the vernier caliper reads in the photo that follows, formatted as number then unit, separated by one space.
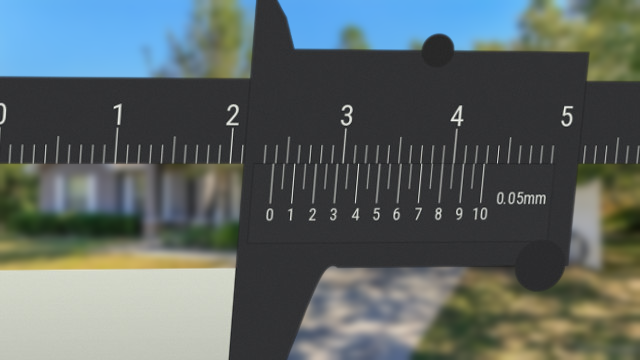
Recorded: 23.8 mm
